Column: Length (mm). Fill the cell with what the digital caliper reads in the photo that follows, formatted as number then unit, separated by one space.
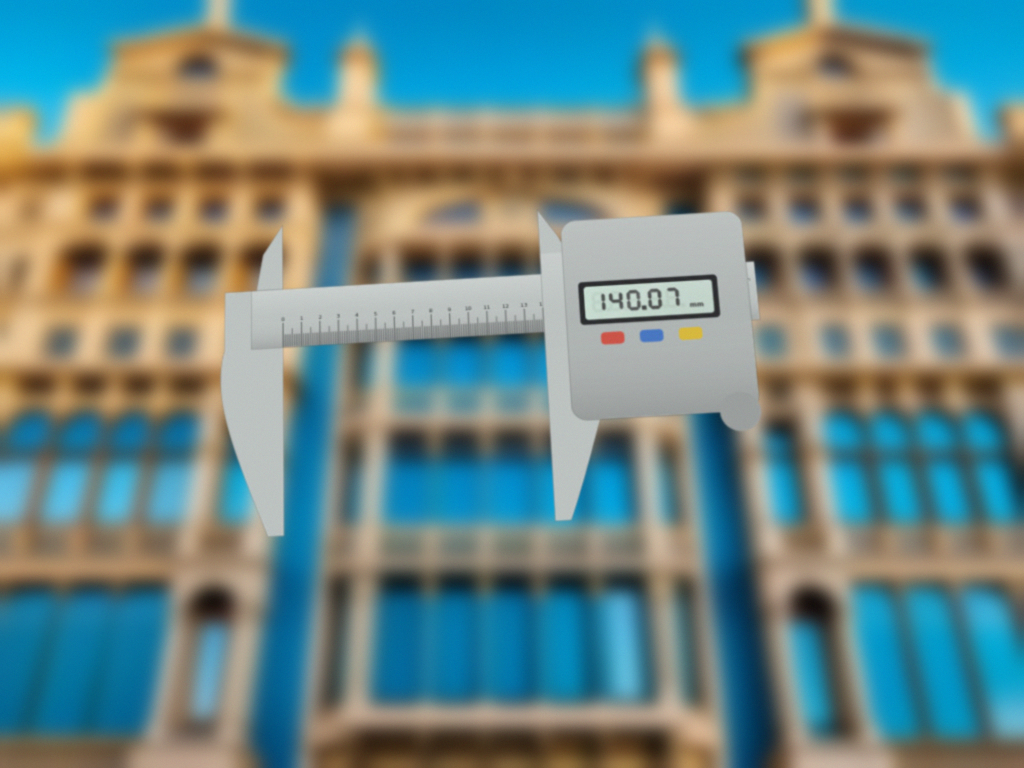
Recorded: 140.07 mm
